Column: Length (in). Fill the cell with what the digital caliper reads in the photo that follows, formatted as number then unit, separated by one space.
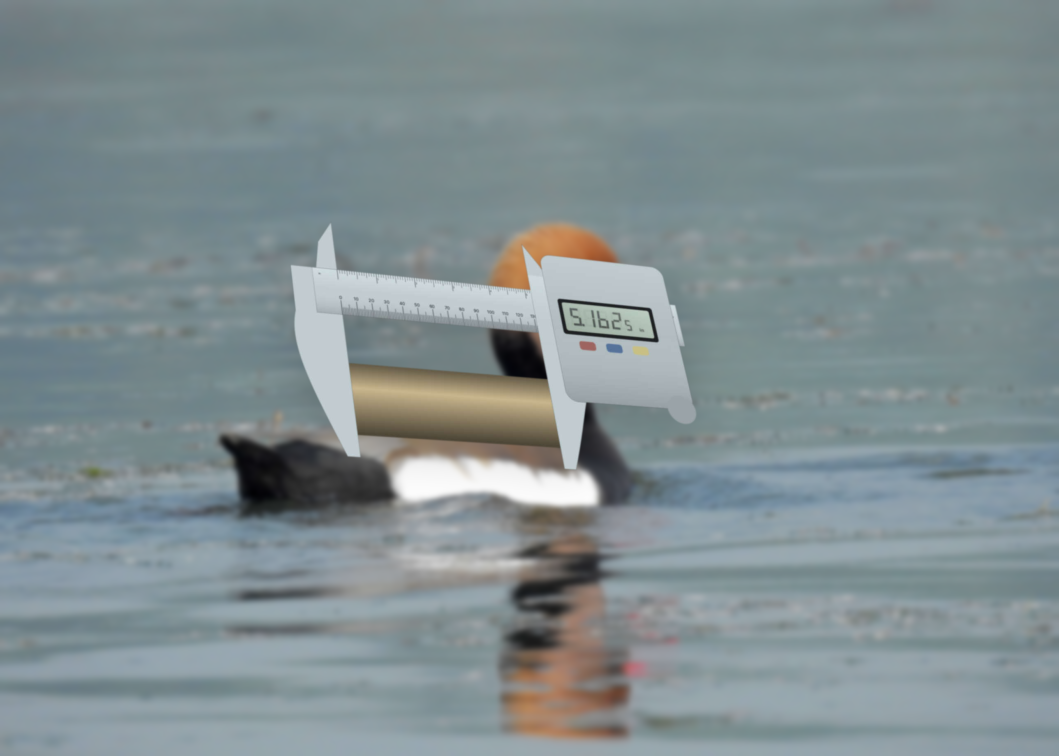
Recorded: 5.1625 in
